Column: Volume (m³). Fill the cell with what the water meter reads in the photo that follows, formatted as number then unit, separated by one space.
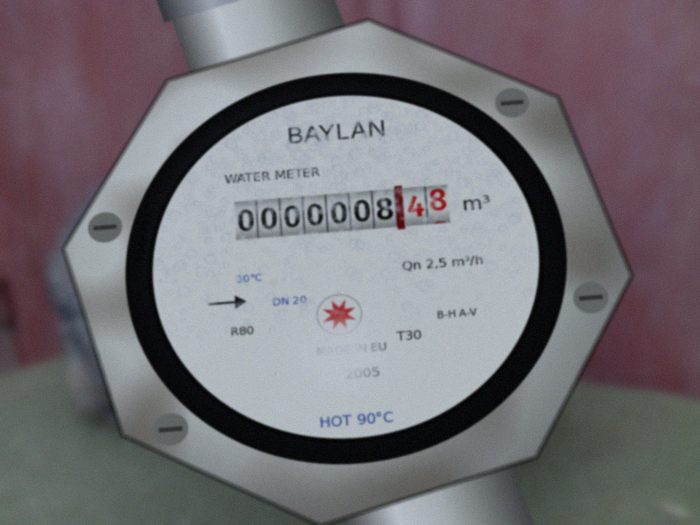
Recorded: 8.48 m³
